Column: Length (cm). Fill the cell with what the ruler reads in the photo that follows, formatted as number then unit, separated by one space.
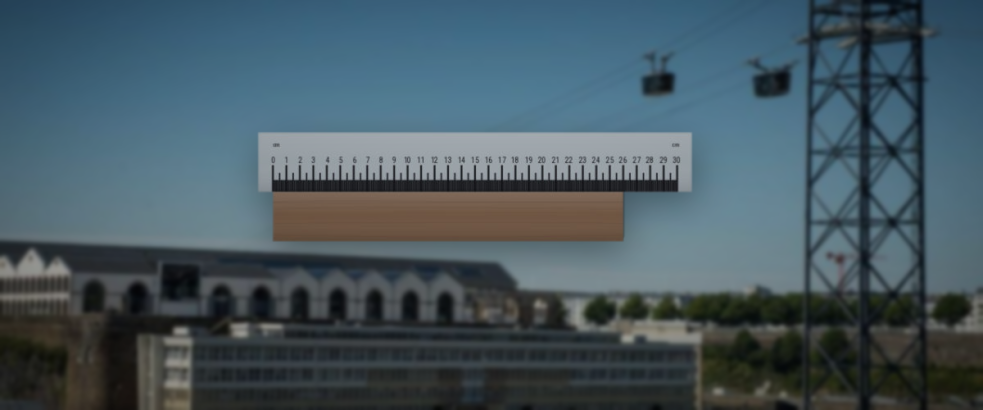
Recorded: 26 cm
